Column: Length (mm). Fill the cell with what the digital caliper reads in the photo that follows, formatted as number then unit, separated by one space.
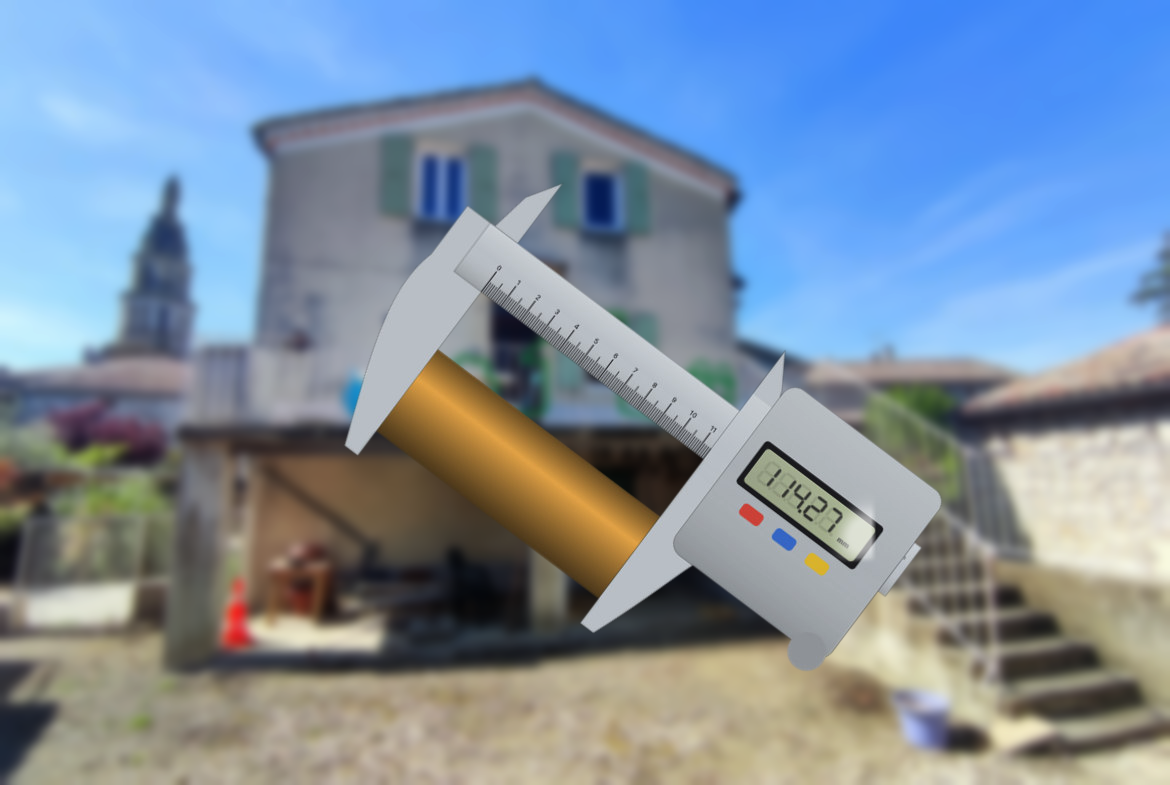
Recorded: 114.27 mm
